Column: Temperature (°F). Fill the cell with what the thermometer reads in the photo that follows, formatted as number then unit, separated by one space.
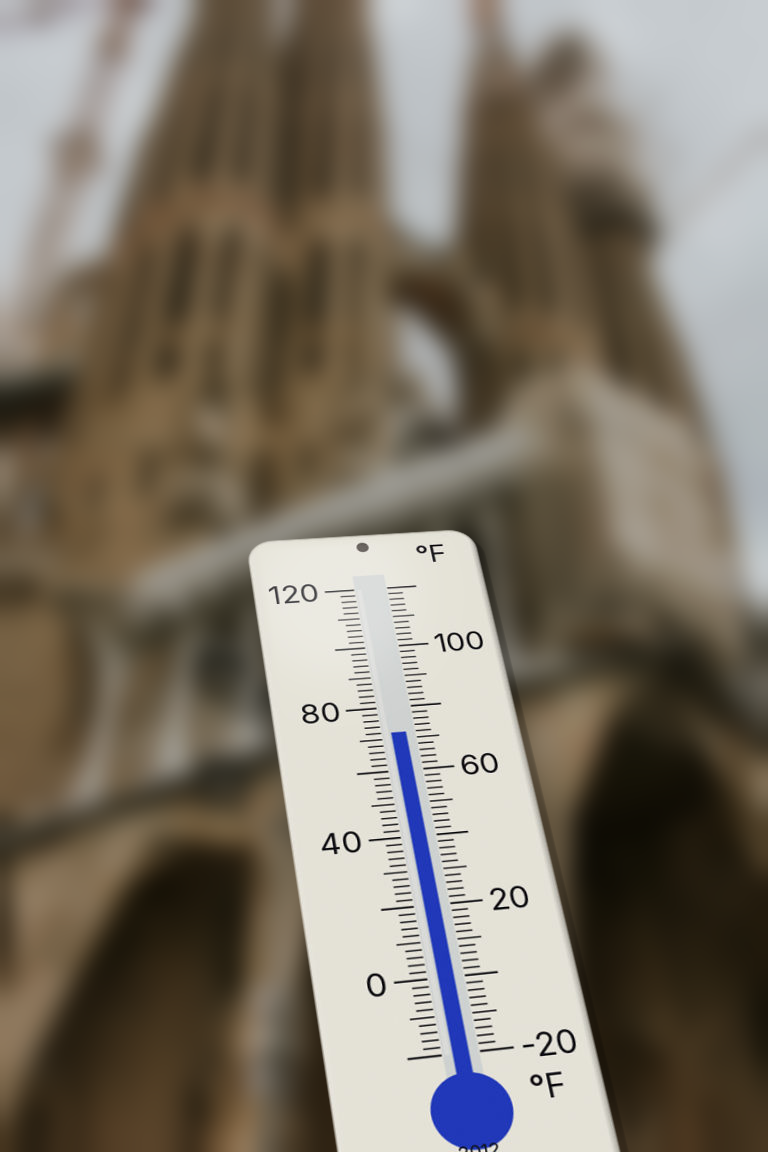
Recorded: 72 °F
